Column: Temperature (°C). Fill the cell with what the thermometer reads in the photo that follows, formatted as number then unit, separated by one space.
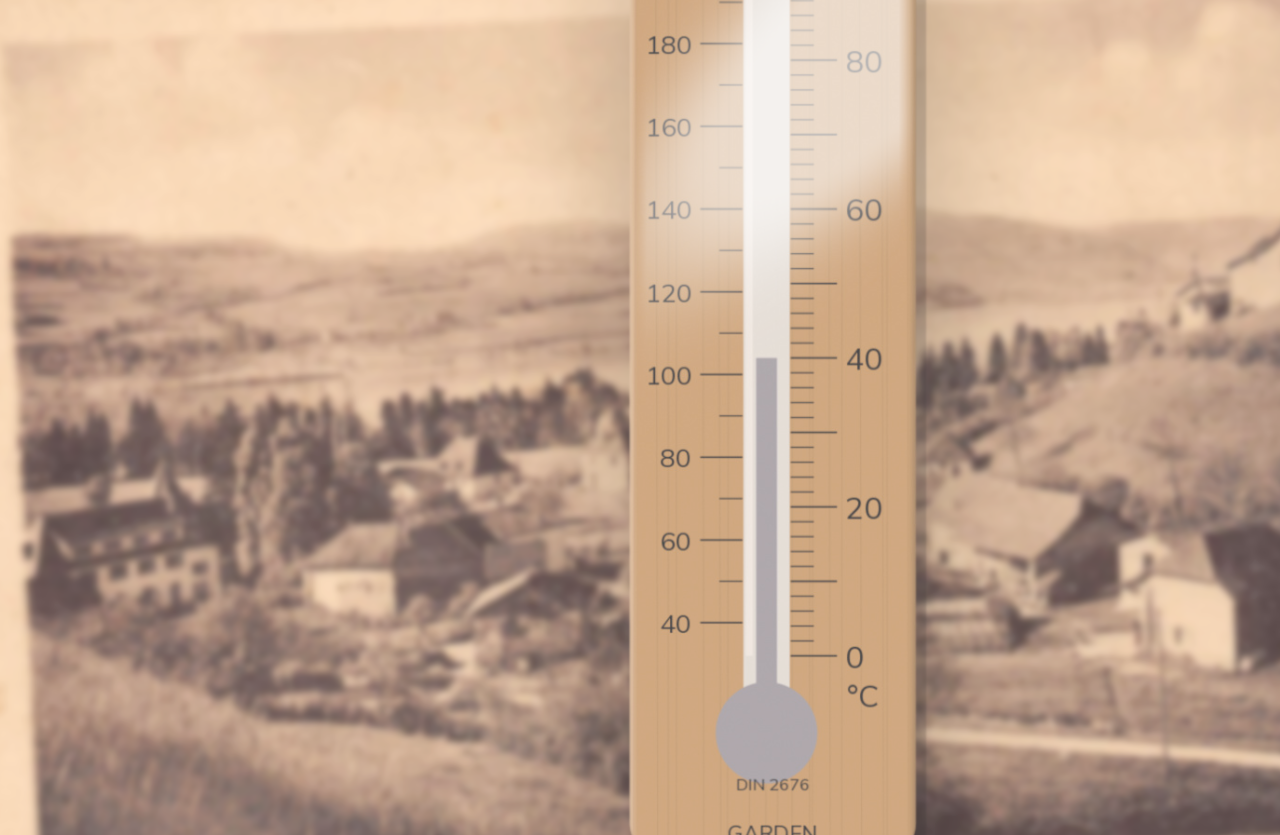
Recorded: 40 °C
